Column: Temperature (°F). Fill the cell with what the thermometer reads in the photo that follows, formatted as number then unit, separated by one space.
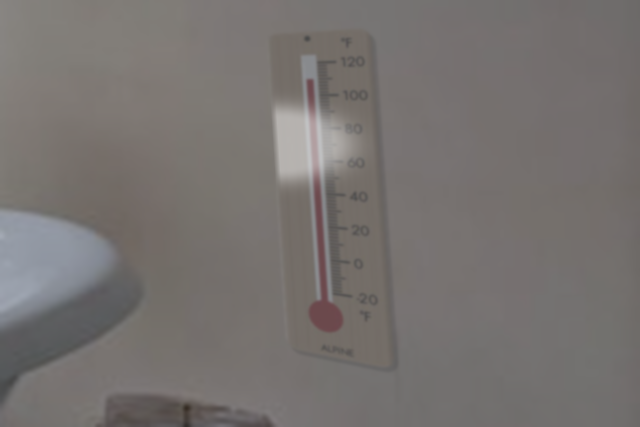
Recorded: 110 °F
